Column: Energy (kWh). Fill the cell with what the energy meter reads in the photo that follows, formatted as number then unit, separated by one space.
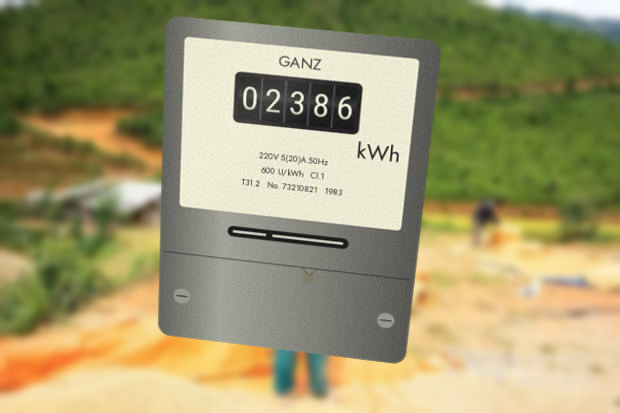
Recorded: 2386 kWh
